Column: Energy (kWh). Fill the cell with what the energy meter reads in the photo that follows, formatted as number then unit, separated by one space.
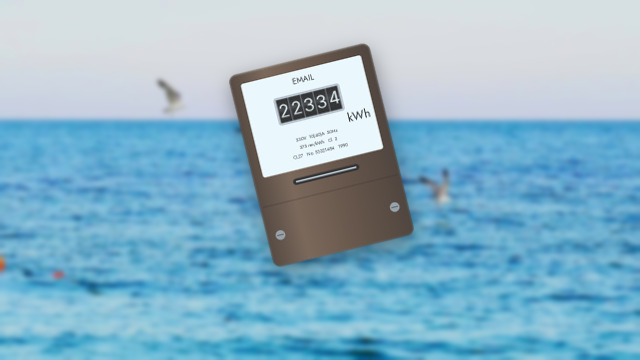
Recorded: 22334 kWh
